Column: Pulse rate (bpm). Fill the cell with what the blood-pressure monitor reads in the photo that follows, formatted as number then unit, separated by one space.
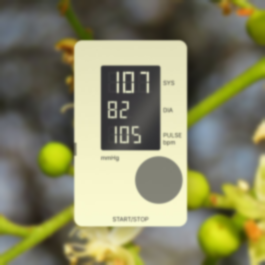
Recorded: 105 bpm
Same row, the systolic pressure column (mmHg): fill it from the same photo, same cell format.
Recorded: 107 mmHg
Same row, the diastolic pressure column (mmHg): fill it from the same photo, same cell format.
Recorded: 82 mmHg
